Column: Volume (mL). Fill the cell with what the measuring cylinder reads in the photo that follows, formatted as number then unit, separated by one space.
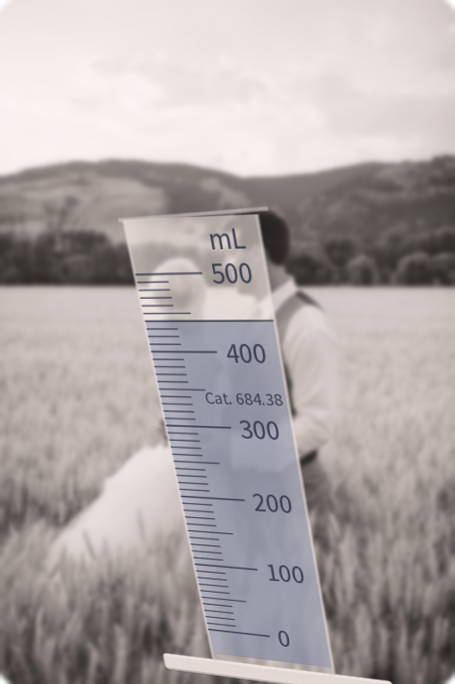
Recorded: 440 mL
